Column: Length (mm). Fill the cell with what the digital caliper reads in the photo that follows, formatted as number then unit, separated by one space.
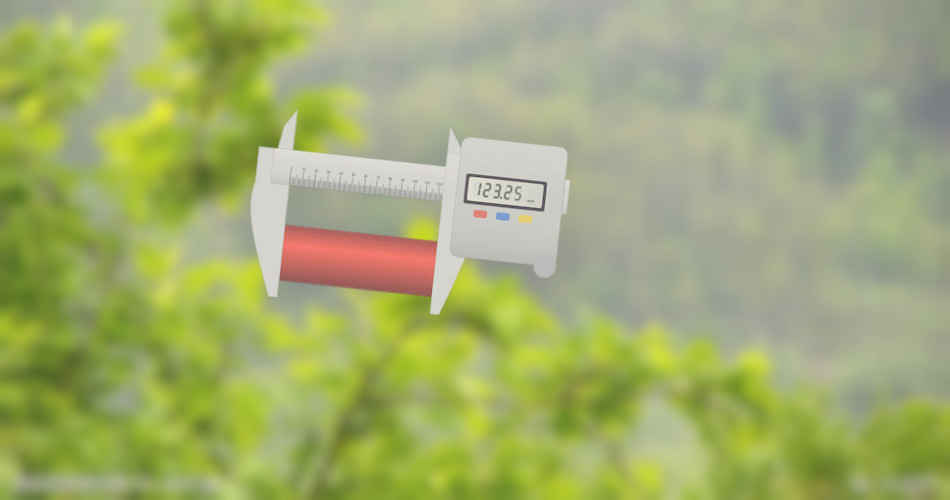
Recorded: 123.25 mm
